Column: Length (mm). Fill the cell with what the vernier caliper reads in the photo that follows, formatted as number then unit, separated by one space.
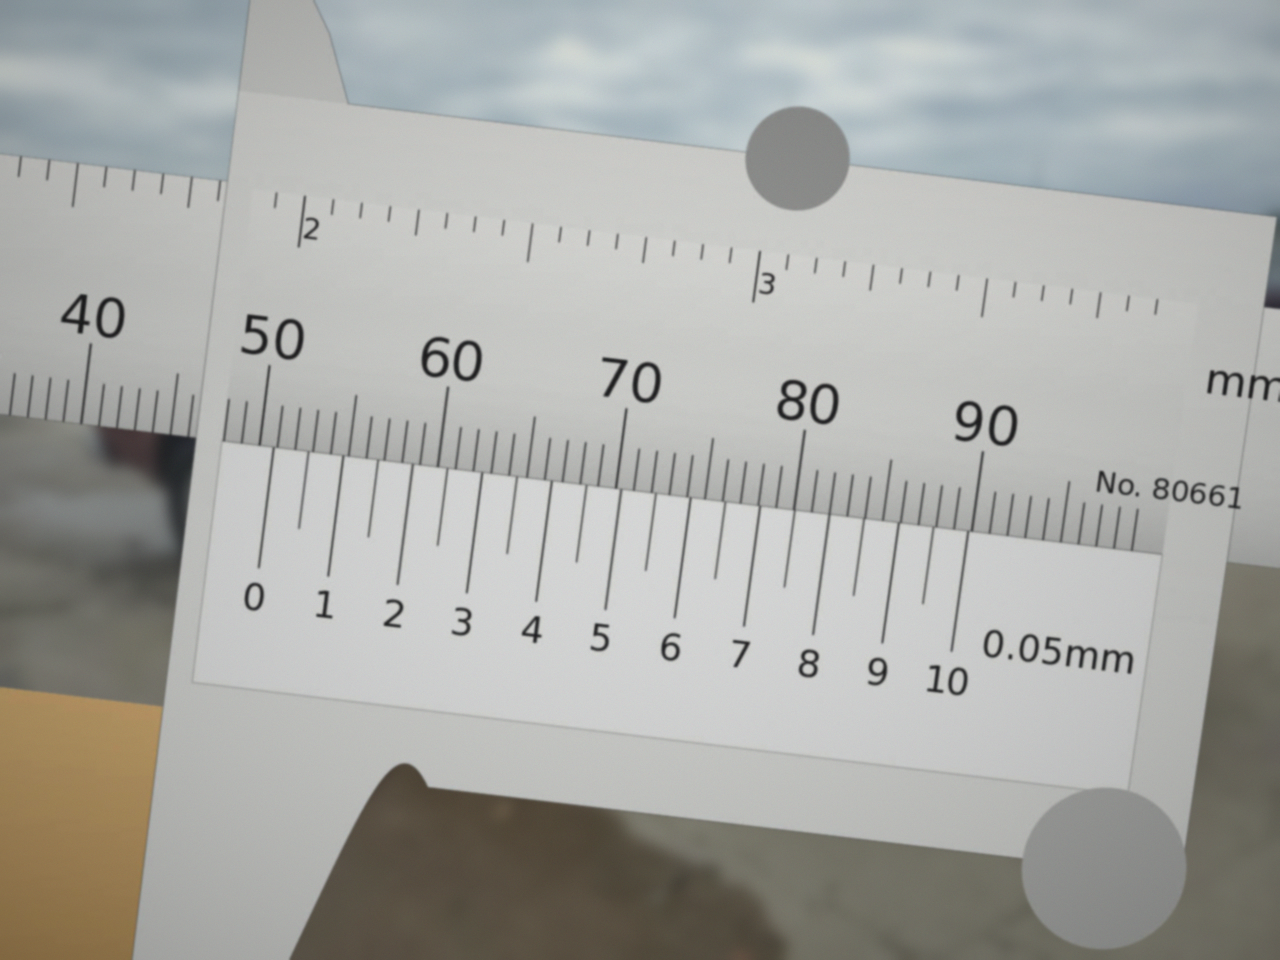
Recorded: 50.8 mm
